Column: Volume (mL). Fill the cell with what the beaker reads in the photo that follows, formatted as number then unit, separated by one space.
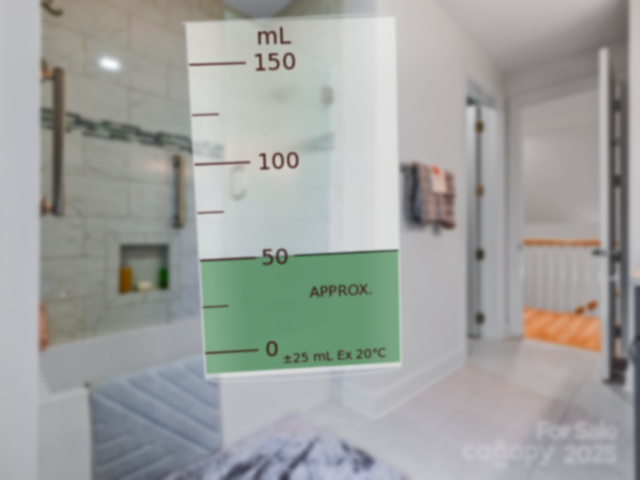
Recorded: 50 mL
